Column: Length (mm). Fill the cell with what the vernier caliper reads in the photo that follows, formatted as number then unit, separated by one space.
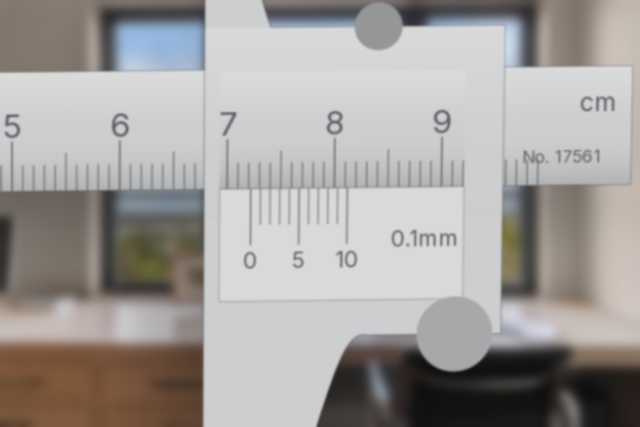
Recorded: 72.2 mm
